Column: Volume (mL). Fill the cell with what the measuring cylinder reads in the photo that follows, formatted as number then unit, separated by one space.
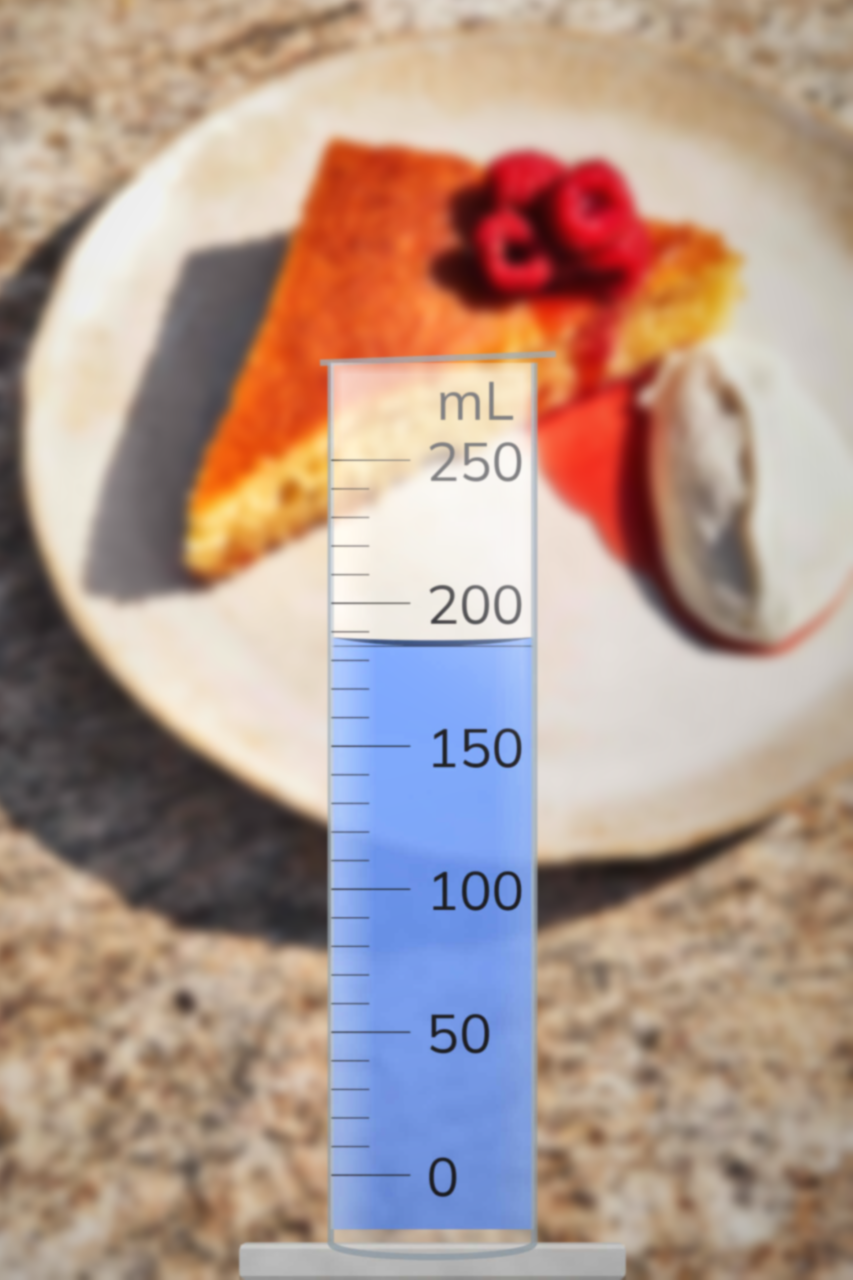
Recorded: 185 mL
